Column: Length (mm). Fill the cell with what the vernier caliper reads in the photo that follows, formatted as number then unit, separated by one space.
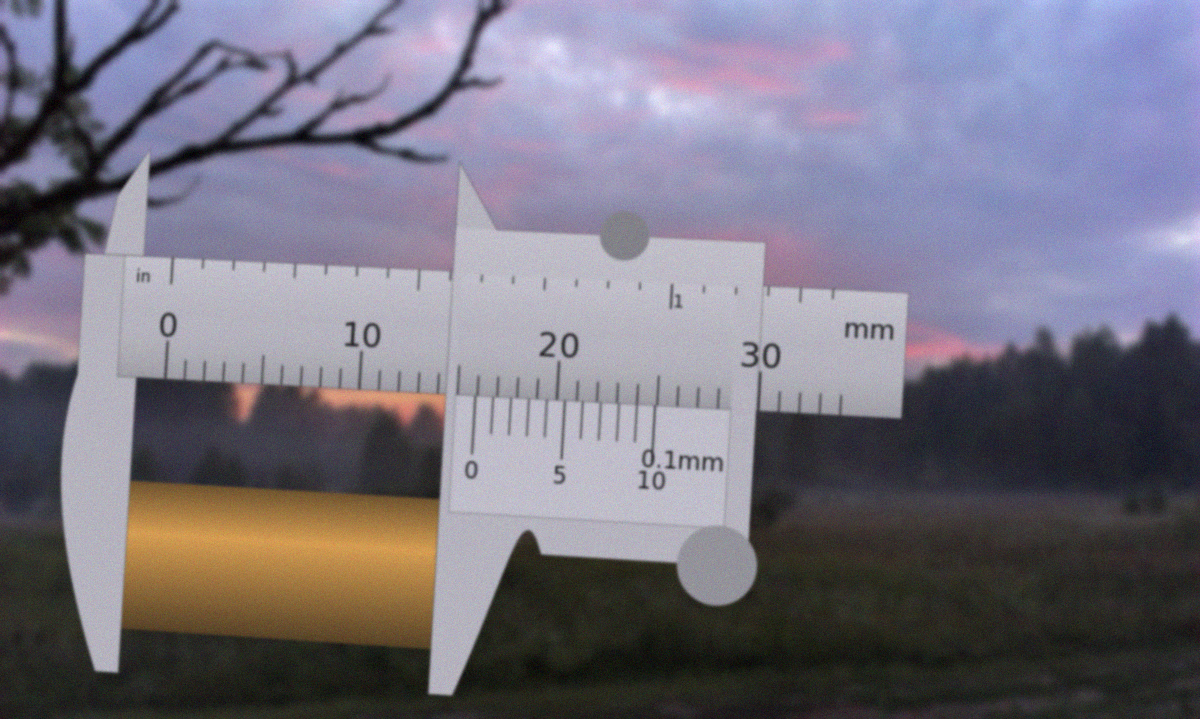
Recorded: 15.9 mm
